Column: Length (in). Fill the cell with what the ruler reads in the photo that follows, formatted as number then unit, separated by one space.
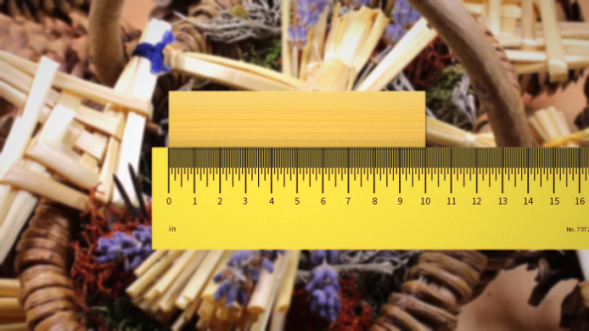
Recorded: 10 in
